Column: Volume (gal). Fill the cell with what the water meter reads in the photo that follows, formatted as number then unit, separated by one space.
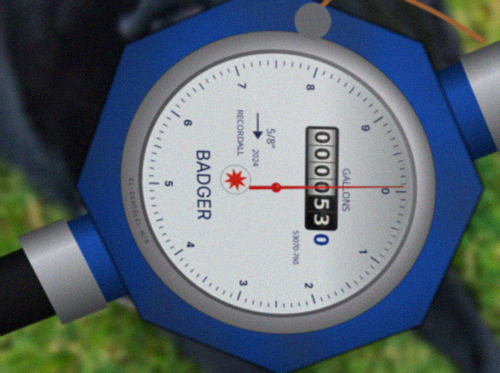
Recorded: 529.9 gal
